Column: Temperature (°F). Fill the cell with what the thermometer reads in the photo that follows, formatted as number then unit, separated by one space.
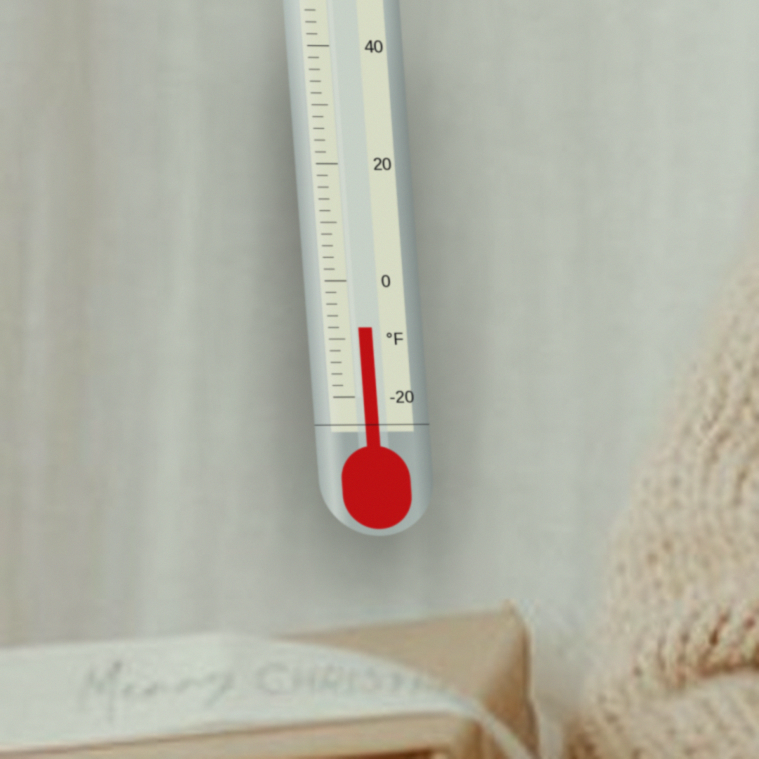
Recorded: -8 °F
